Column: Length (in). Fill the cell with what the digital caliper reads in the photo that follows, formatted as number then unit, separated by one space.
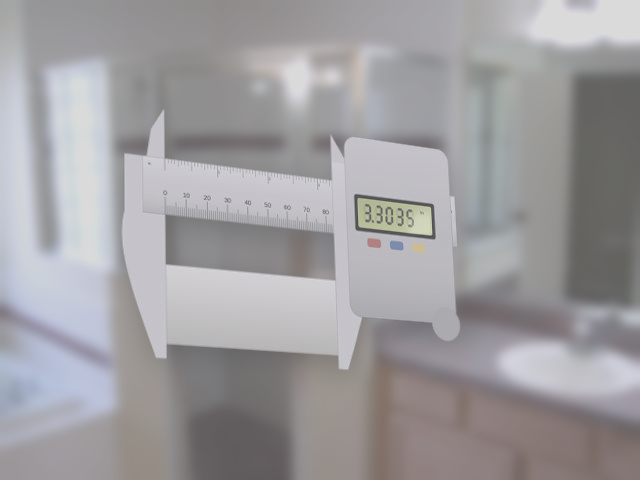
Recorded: 3.3035 in
